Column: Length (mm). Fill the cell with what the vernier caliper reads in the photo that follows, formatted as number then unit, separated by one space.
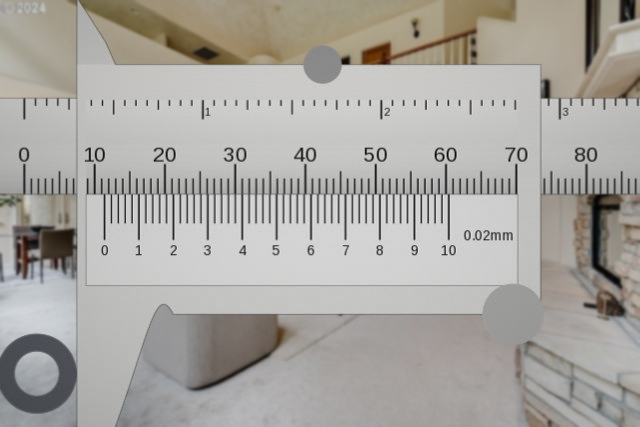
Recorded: 11.4 mm
